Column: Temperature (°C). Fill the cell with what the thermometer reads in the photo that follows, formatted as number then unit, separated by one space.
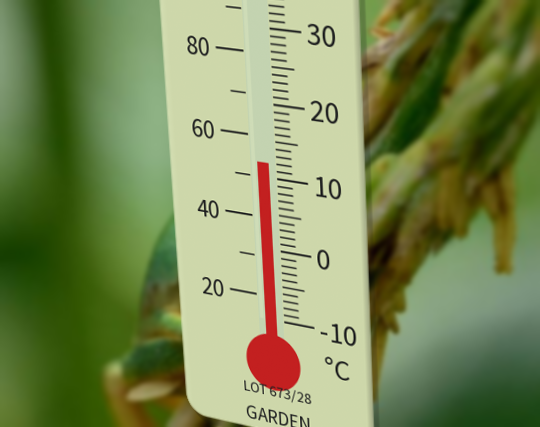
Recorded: 12 °C
